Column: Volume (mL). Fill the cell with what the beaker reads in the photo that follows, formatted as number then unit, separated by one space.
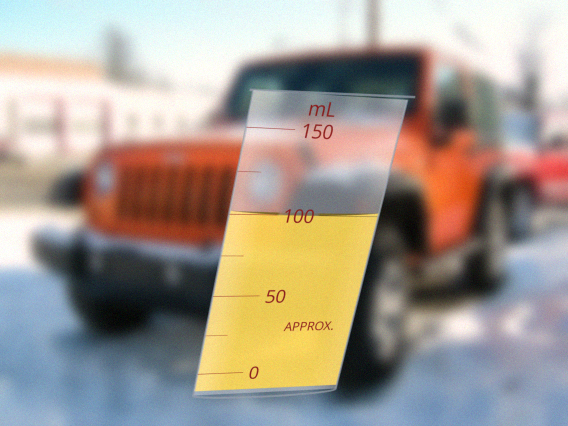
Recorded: 100 mL
